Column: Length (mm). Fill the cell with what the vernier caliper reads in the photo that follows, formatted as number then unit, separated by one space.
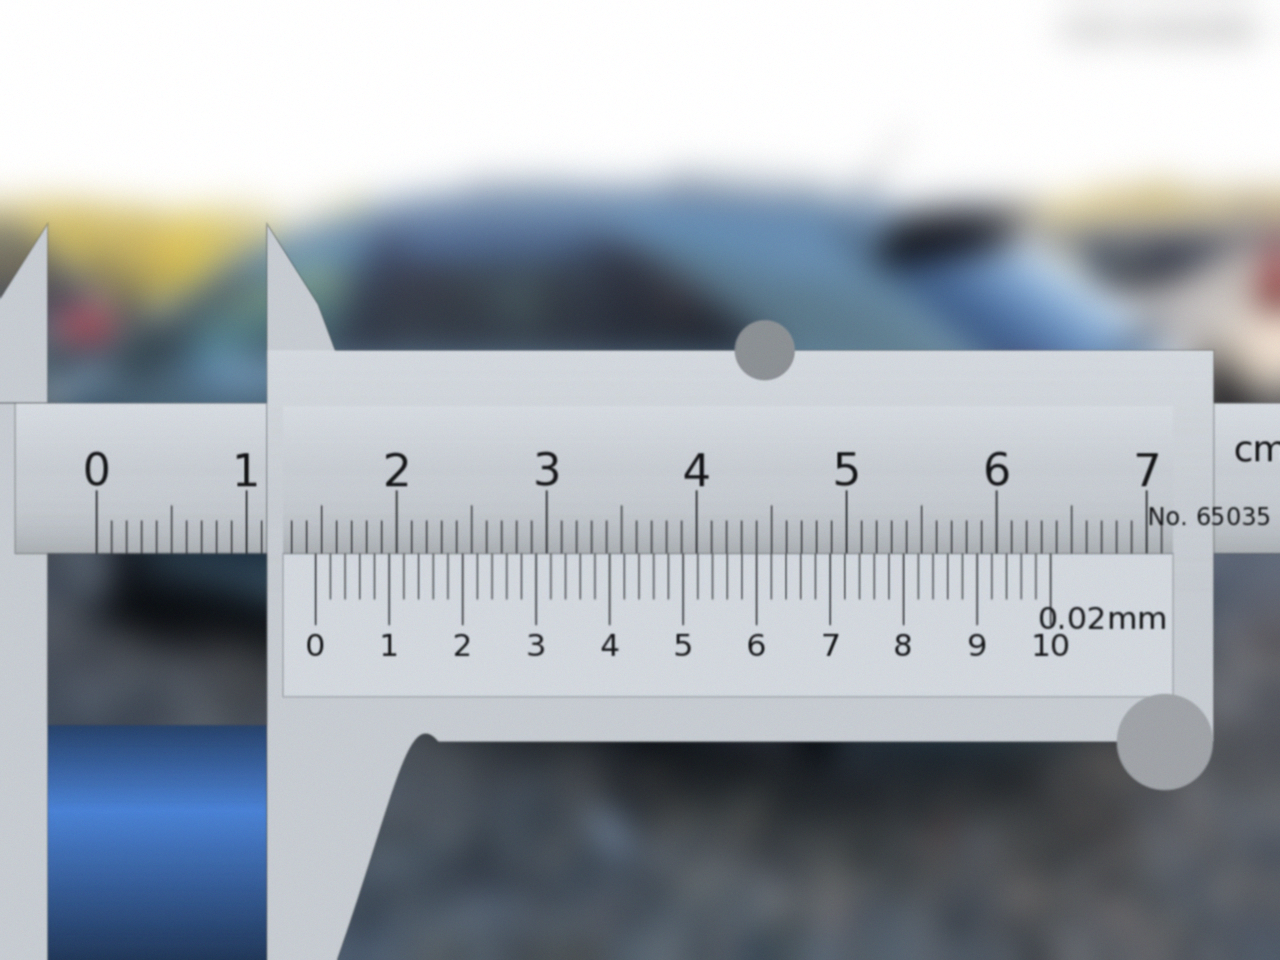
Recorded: 14.6 mm
